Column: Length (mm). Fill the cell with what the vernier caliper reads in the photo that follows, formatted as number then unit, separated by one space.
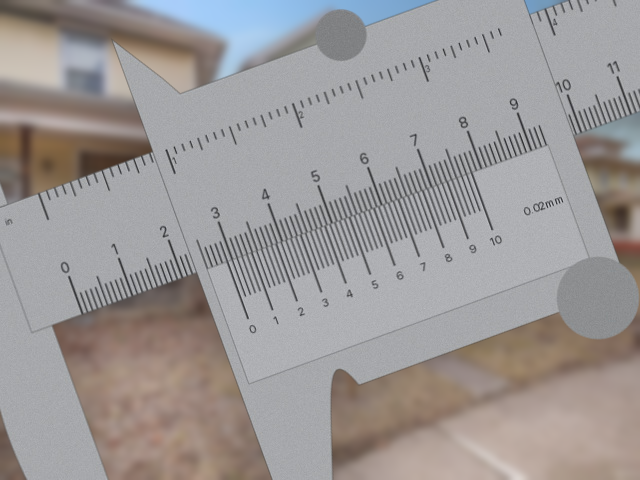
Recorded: 29.0 mm
